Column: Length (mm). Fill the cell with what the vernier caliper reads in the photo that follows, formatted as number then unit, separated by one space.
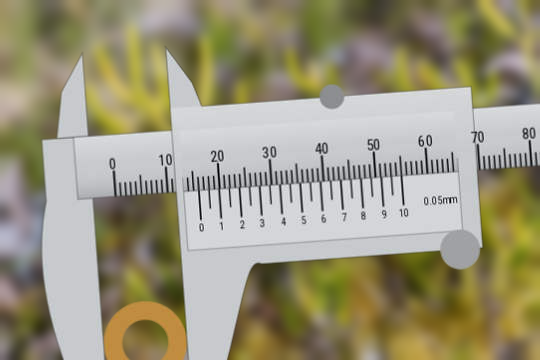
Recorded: 16.0 mm
